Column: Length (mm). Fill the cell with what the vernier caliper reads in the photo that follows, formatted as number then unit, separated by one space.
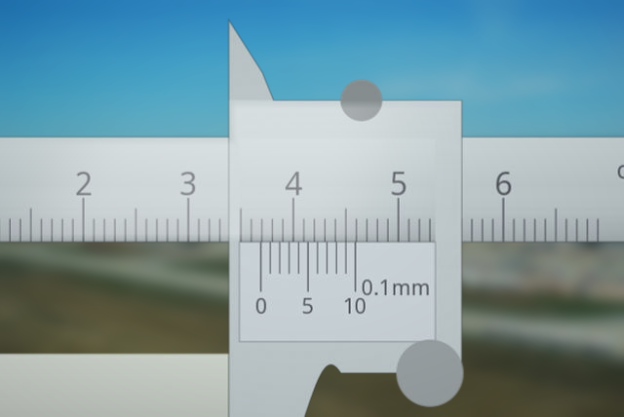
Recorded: 36.9 mm
